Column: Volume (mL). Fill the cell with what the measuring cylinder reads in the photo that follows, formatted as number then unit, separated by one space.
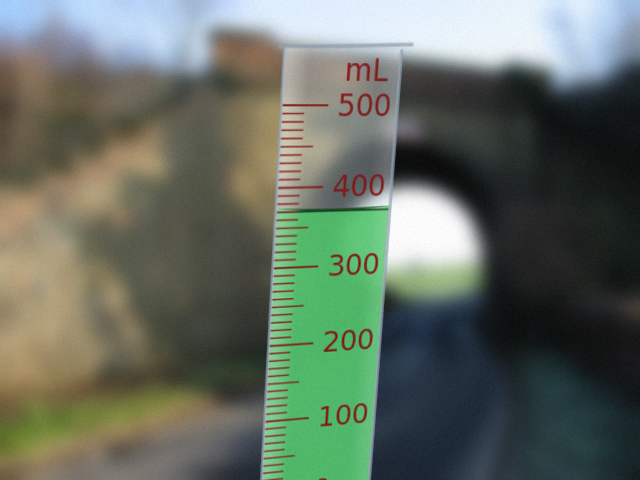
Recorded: 370 mL
